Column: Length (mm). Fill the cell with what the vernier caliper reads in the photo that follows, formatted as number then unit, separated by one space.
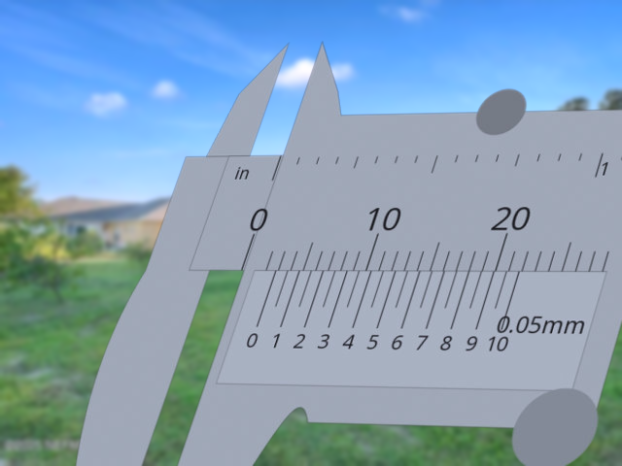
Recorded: 2.8 mm
